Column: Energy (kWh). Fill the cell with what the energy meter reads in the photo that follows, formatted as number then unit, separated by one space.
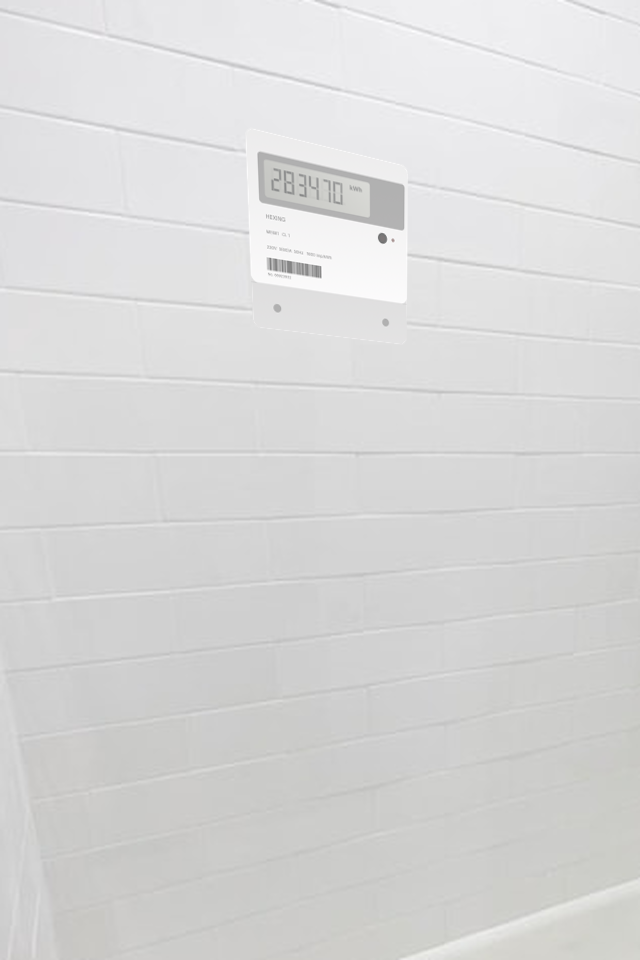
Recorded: 283470 kWh
